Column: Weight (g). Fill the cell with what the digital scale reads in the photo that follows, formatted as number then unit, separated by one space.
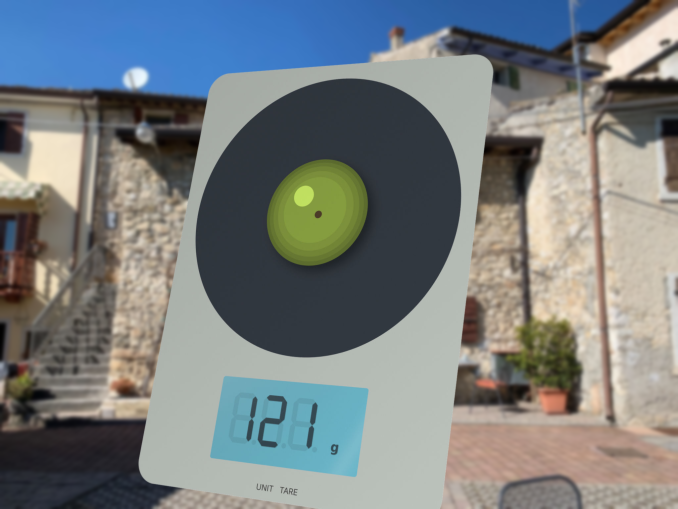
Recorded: 121 g
